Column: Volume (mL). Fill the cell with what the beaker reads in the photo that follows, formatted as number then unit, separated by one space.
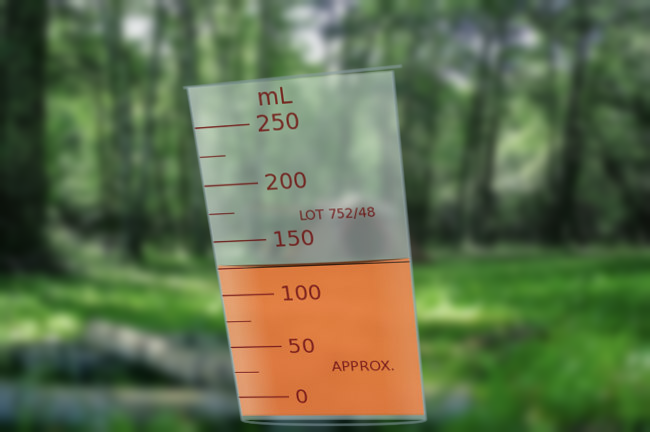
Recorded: 125 mL
